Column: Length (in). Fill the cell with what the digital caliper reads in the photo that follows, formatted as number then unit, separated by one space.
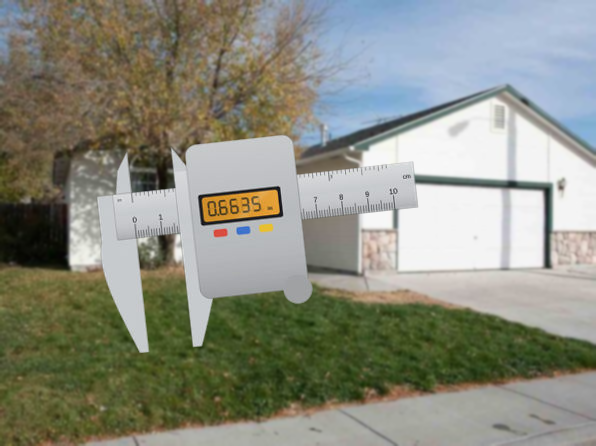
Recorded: 0.6635 in
